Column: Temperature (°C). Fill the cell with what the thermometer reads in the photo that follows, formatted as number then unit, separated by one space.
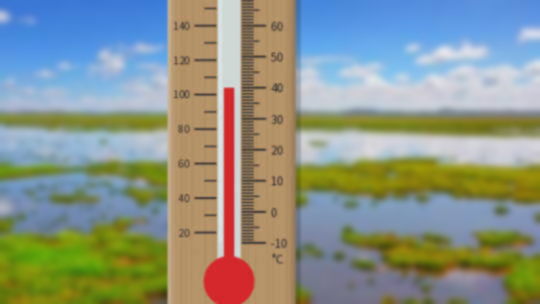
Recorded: 40 °C
